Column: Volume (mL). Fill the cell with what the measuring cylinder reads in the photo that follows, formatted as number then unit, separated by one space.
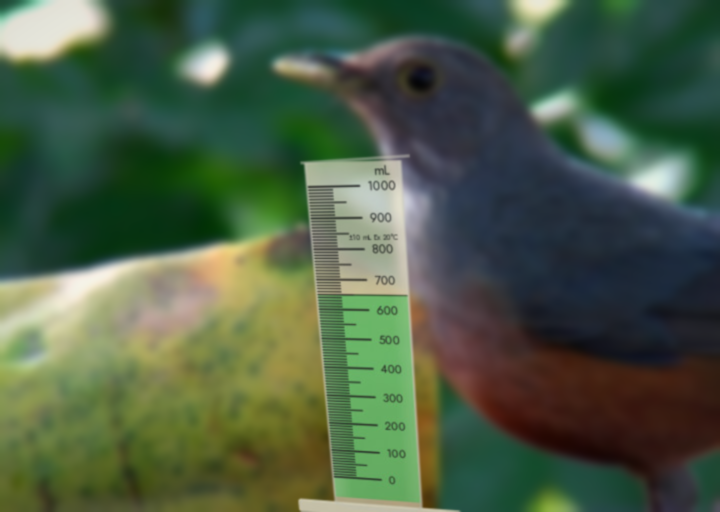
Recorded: 650 mL
